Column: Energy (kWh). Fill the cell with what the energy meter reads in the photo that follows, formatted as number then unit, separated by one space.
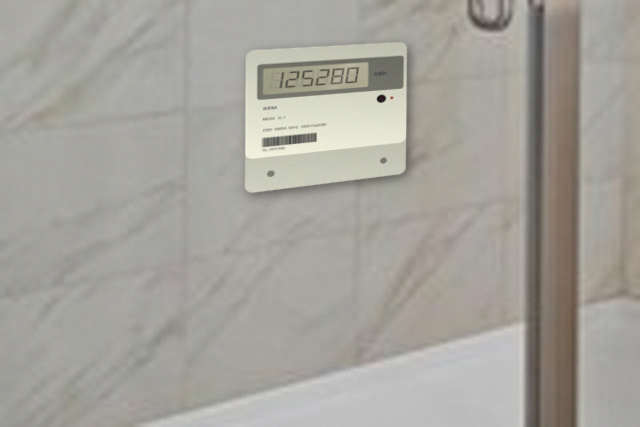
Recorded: 125280 kWh
